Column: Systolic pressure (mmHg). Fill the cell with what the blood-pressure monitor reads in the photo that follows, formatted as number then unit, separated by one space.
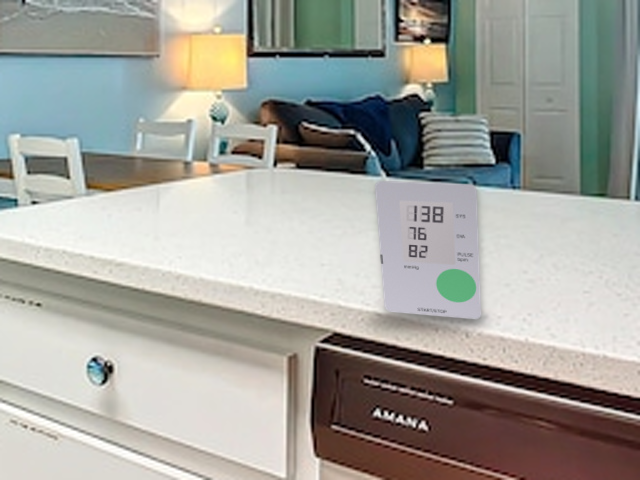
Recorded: 138 mmHg
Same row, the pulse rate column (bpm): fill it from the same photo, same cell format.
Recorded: 82 bpm
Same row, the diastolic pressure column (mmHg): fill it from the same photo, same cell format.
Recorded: 76 mmHg
